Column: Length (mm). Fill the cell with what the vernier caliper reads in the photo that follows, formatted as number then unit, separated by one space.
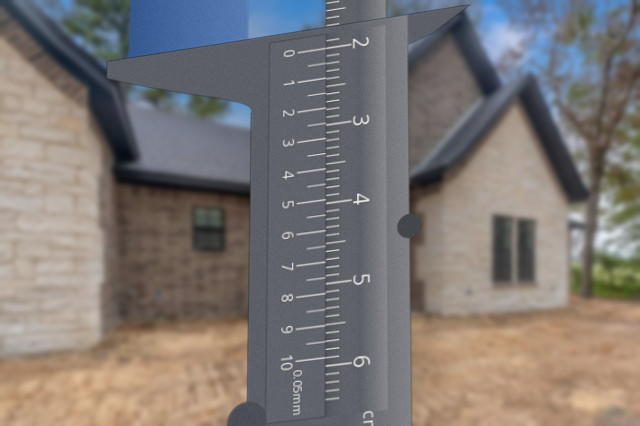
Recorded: 20.0 mm
